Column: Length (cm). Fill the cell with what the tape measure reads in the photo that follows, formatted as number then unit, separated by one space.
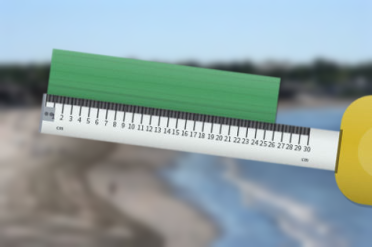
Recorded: 26 cm
